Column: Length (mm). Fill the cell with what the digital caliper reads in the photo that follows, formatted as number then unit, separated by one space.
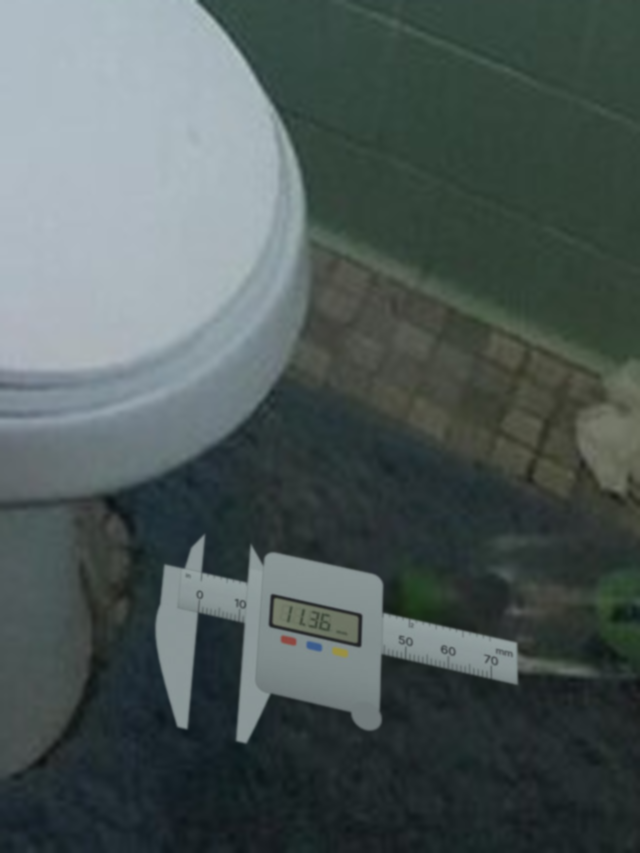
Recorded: 11.36 mm
